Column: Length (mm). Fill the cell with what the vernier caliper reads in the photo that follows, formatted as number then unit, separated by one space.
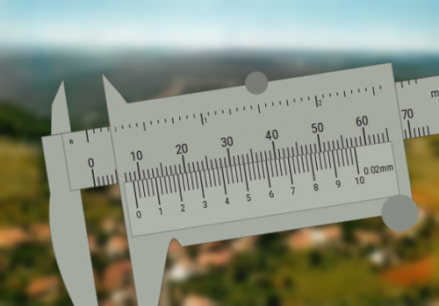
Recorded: 8.5 mm
